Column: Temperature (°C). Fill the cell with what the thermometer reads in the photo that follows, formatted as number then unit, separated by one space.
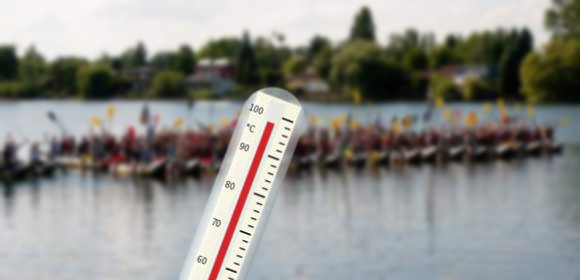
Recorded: 98 °C
